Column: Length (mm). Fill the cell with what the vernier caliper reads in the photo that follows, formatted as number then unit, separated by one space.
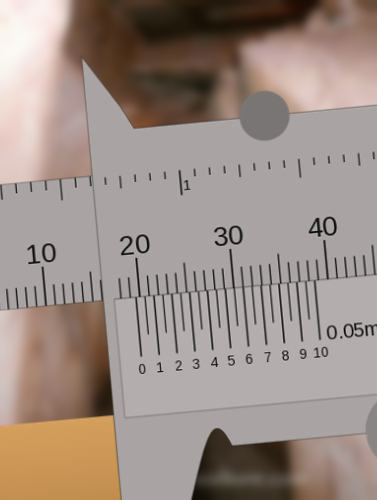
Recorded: 19.6 mm
